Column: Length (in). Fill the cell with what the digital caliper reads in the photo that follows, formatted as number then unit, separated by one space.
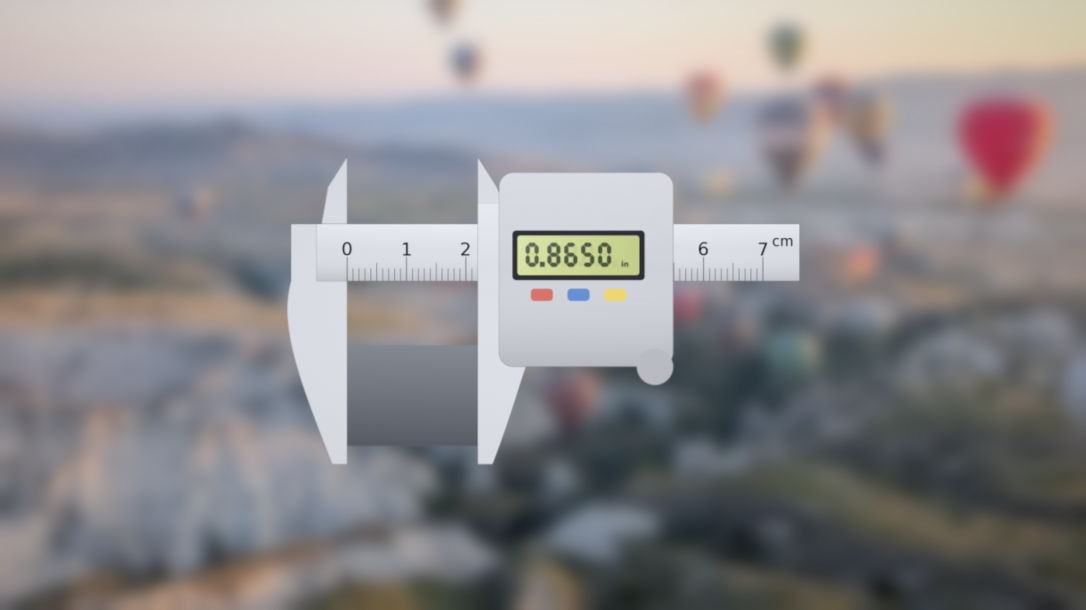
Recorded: 0.8650 in
